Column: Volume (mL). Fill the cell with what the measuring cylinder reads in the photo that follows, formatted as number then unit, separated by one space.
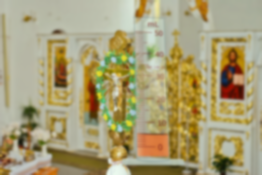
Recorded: 5 mL
